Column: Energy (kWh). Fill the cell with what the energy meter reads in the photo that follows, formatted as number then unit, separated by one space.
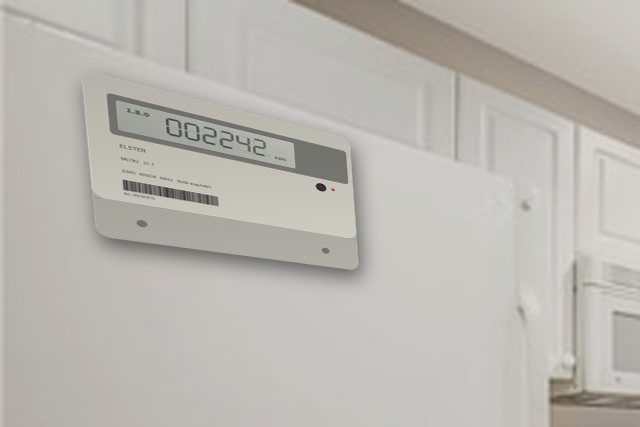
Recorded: 2242 kWh
